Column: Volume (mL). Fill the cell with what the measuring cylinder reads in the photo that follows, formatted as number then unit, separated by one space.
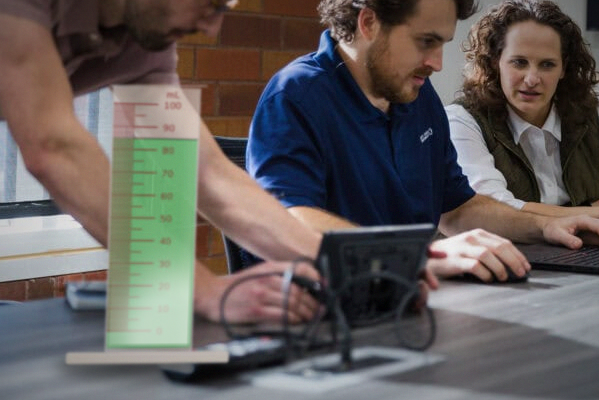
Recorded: 85 mL
